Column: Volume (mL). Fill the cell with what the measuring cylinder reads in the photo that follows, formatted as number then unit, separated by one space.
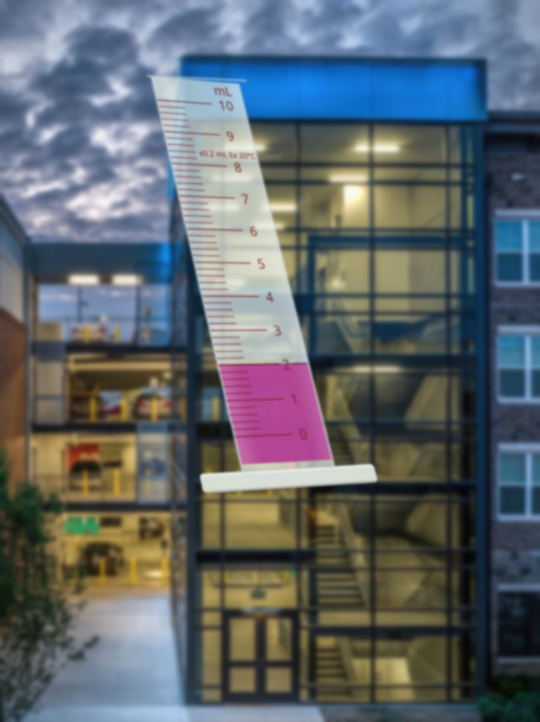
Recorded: 2 mL
